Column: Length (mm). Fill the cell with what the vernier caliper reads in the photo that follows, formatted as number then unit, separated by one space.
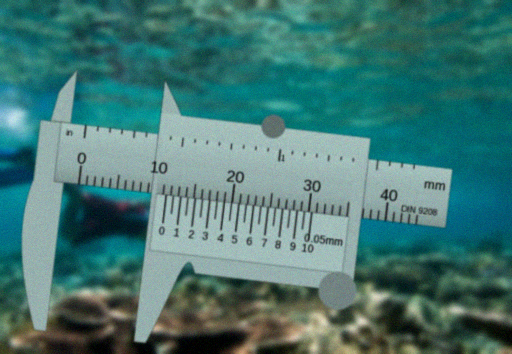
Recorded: 11.4 mm
